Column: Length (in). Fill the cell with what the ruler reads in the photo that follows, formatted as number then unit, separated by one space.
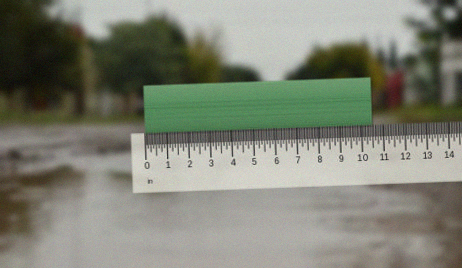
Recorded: 10.5 in
